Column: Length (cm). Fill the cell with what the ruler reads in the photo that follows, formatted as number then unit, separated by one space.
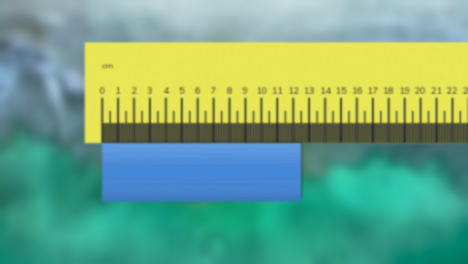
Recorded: 12.5 cm
